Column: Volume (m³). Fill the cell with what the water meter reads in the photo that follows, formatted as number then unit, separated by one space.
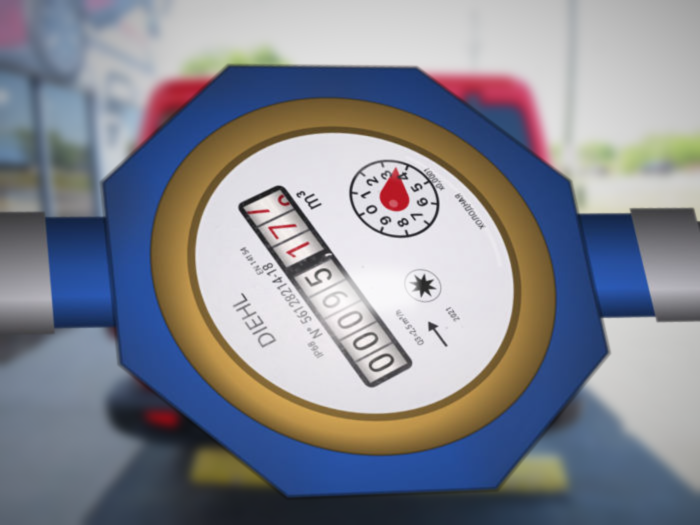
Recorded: 95.1773 m³
